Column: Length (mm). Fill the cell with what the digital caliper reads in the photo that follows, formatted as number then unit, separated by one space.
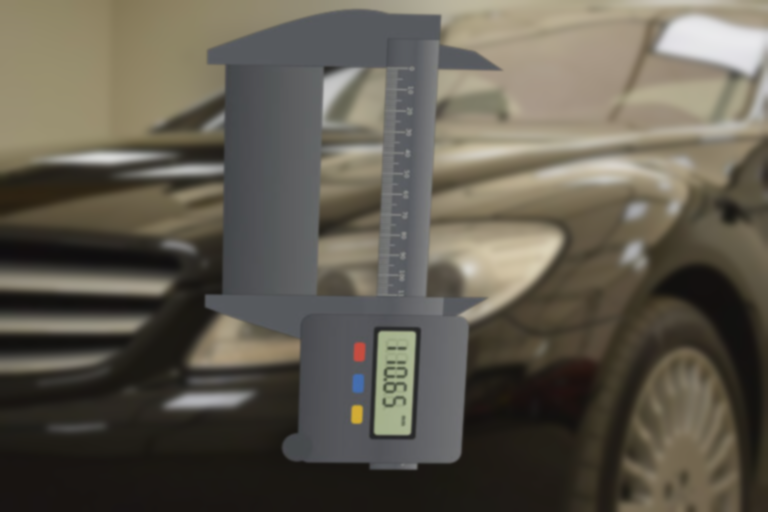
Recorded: 110.65 mm
